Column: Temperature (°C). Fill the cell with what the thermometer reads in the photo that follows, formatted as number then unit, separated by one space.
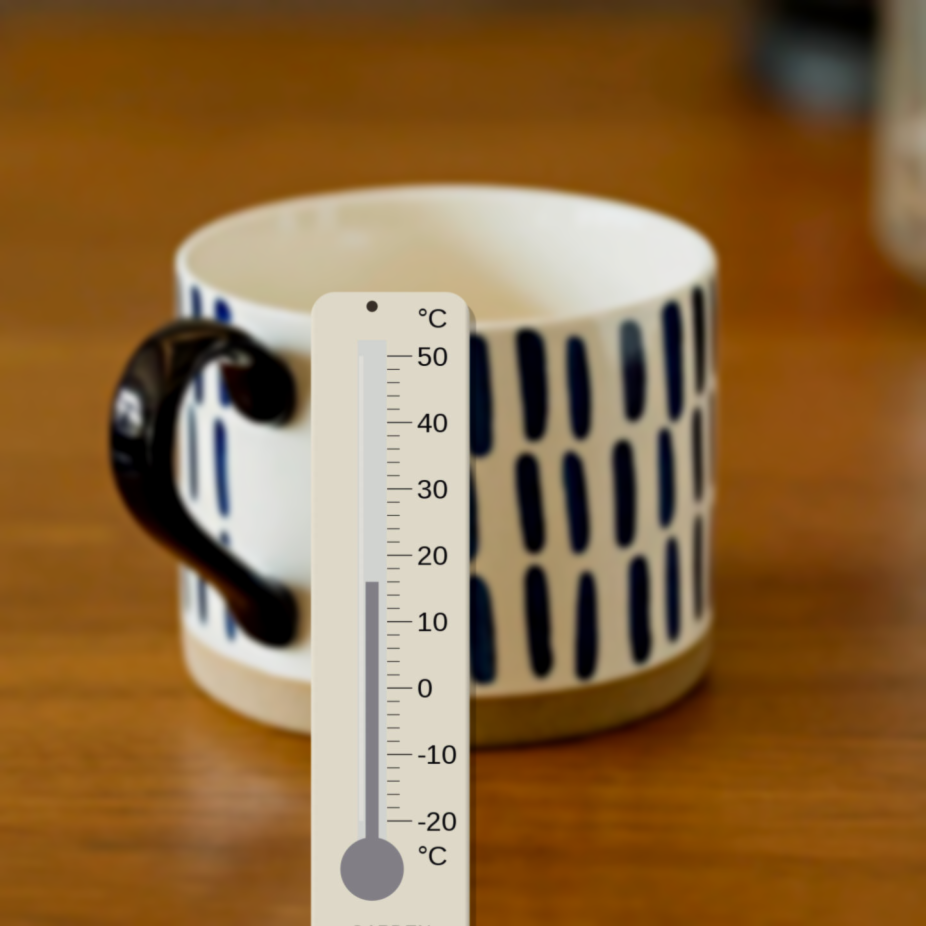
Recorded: 16 °C
